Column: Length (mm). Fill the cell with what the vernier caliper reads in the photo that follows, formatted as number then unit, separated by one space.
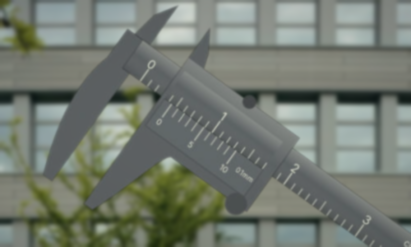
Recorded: 4.4 mm
